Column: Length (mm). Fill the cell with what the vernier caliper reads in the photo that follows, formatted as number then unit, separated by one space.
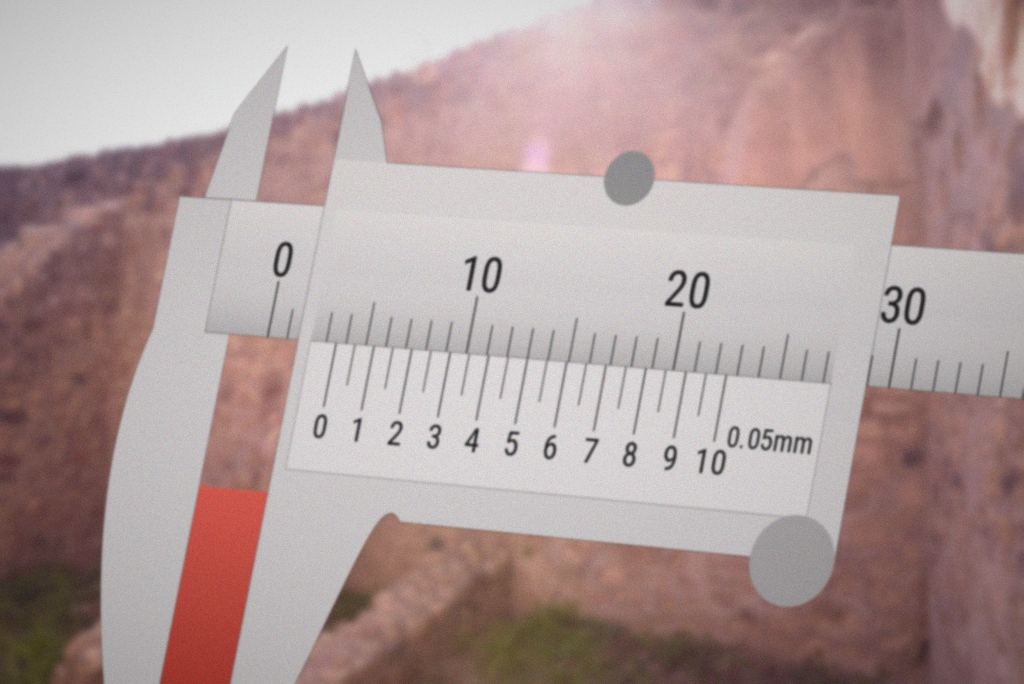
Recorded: 3.5 mm
